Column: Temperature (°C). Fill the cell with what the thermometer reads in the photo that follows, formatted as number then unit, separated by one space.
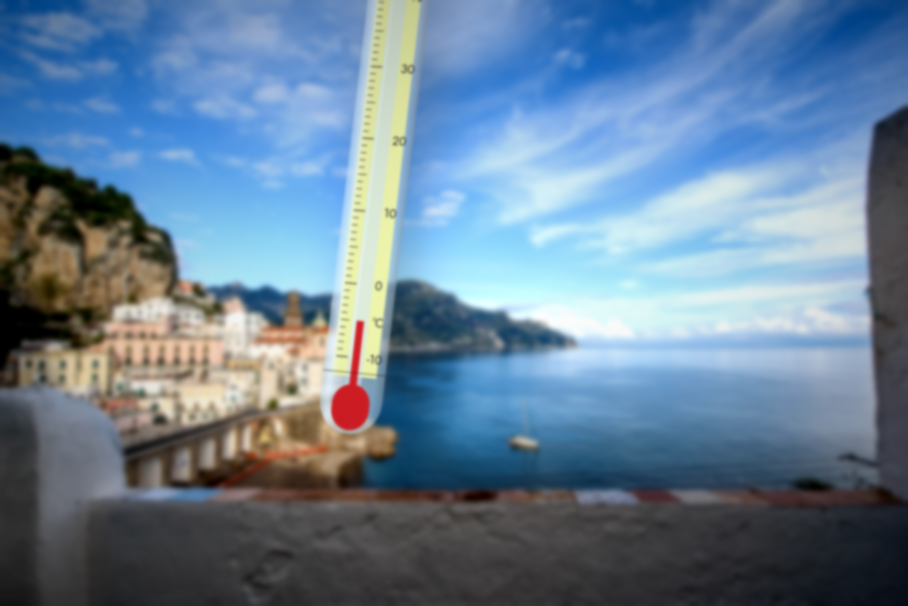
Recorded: -5 °C
